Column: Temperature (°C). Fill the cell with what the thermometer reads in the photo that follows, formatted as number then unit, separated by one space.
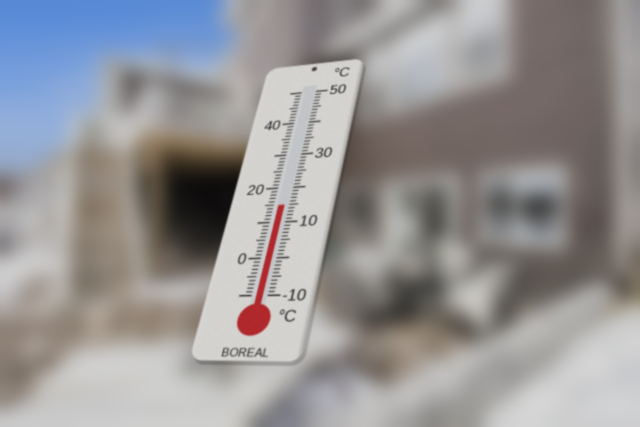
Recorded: 15 °C
